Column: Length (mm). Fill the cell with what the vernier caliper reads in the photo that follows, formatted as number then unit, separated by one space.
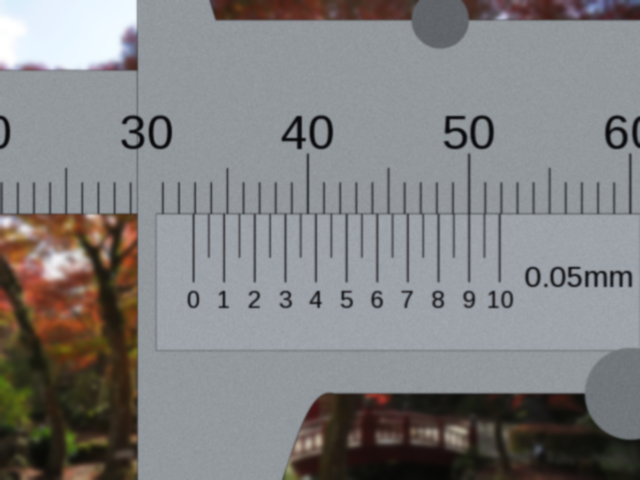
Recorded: 32.9 mm
